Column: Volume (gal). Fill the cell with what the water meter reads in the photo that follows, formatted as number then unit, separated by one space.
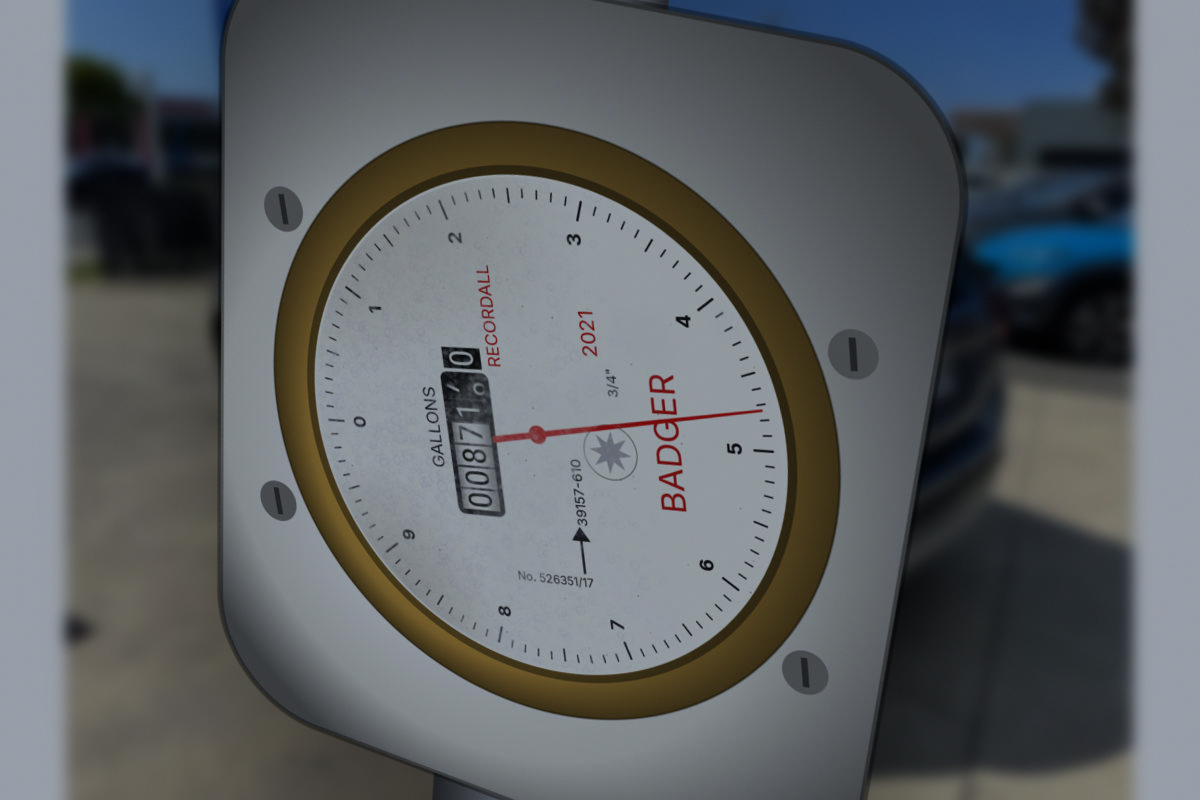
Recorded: 87174.7 gal
